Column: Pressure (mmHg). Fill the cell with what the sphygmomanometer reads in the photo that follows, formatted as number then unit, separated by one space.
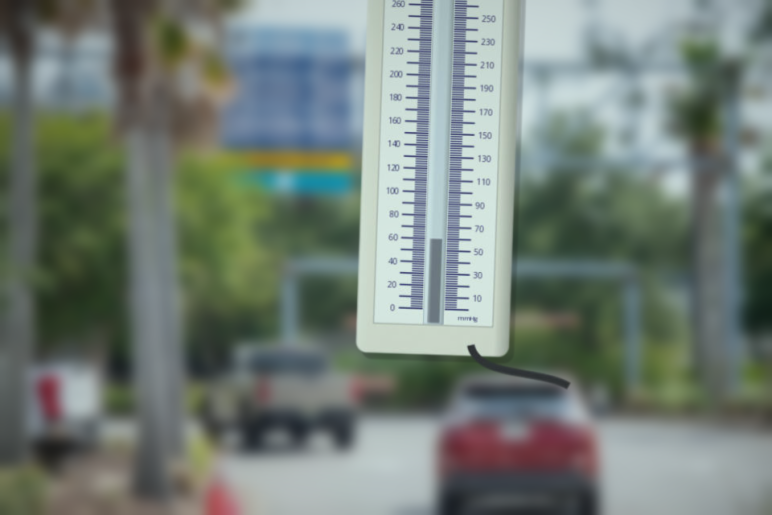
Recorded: 60 mmHg
